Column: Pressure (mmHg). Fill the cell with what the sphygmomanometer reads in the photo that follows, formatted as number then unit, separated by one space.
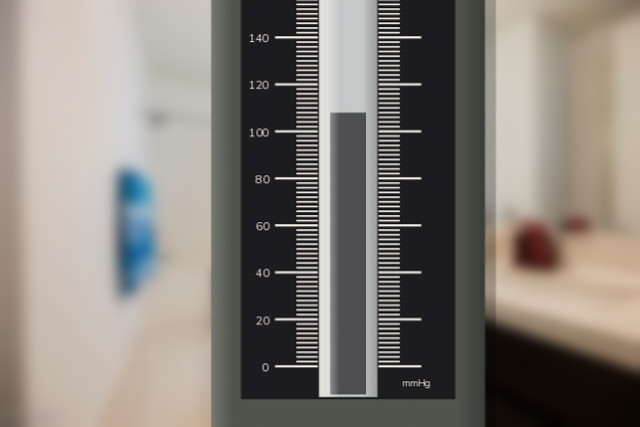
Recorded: 108 mmHg
